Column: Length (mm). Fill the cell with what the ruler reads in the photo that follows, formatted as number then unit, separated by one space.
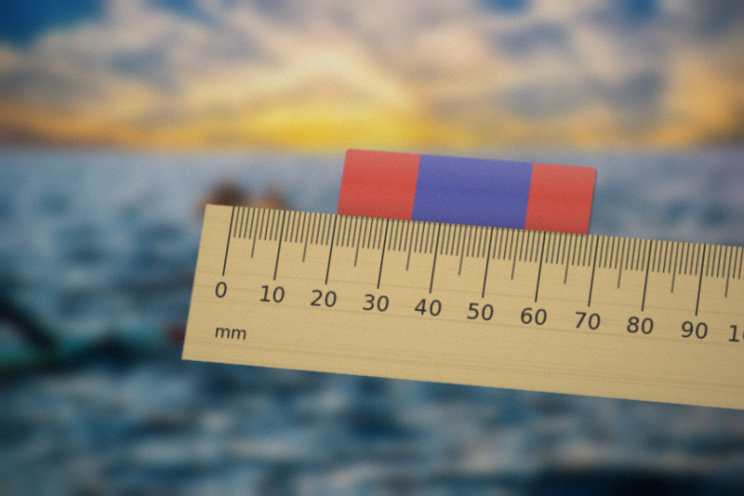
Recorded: 48 mm
